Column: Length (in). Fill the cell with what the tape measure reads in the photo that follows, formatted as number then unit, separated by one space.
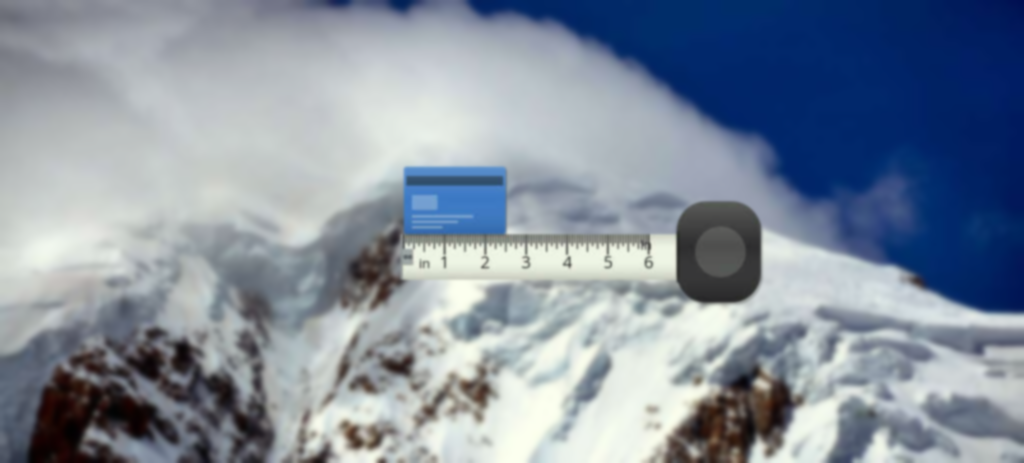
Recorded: 2.5 in
